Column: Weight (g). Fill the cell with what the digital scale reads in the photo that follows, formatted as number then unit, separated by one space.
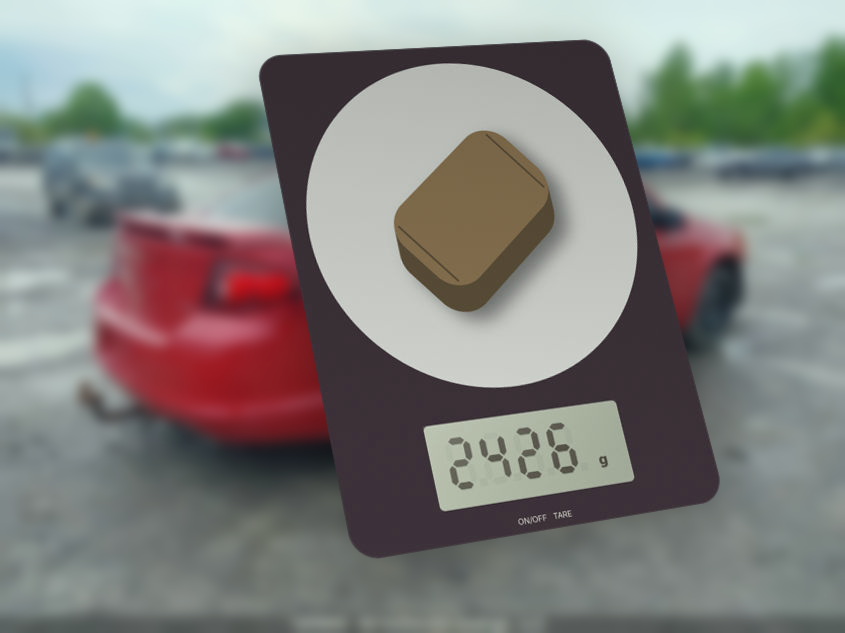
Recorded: 2426 g
